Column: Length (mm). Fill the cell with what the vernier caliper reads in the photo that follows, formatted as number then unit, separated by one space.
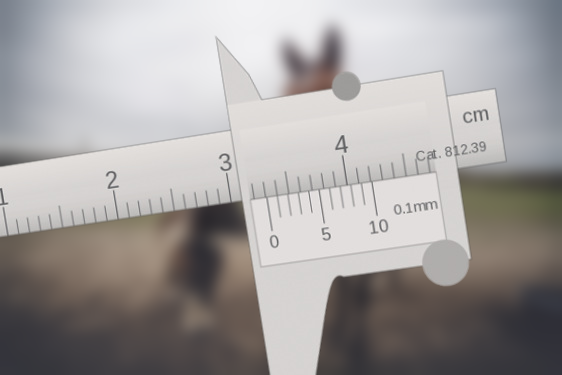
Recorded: 33.1 mm
